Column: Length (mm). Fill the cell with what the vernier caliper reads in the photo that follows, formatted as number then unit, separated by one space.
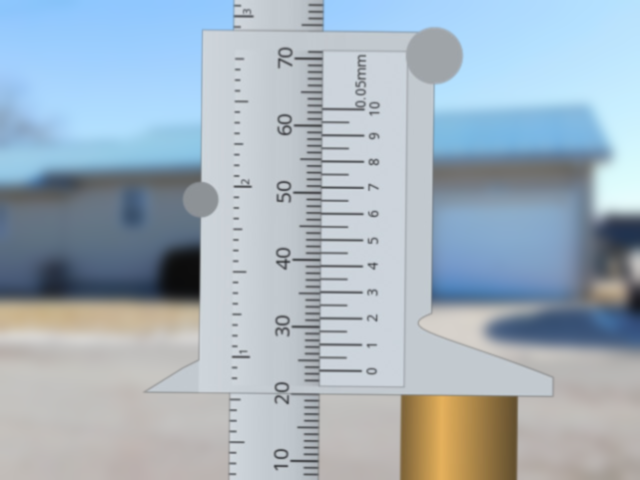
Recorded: 23.5 mm
